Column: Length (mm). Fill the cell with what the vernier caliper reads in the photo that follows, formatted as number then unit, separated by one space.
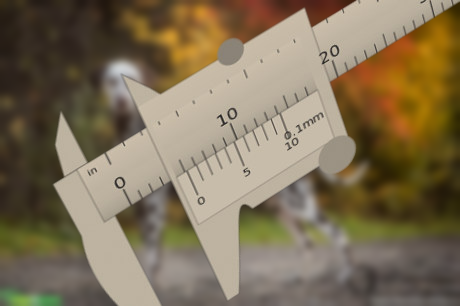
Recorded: 5.2 mm
